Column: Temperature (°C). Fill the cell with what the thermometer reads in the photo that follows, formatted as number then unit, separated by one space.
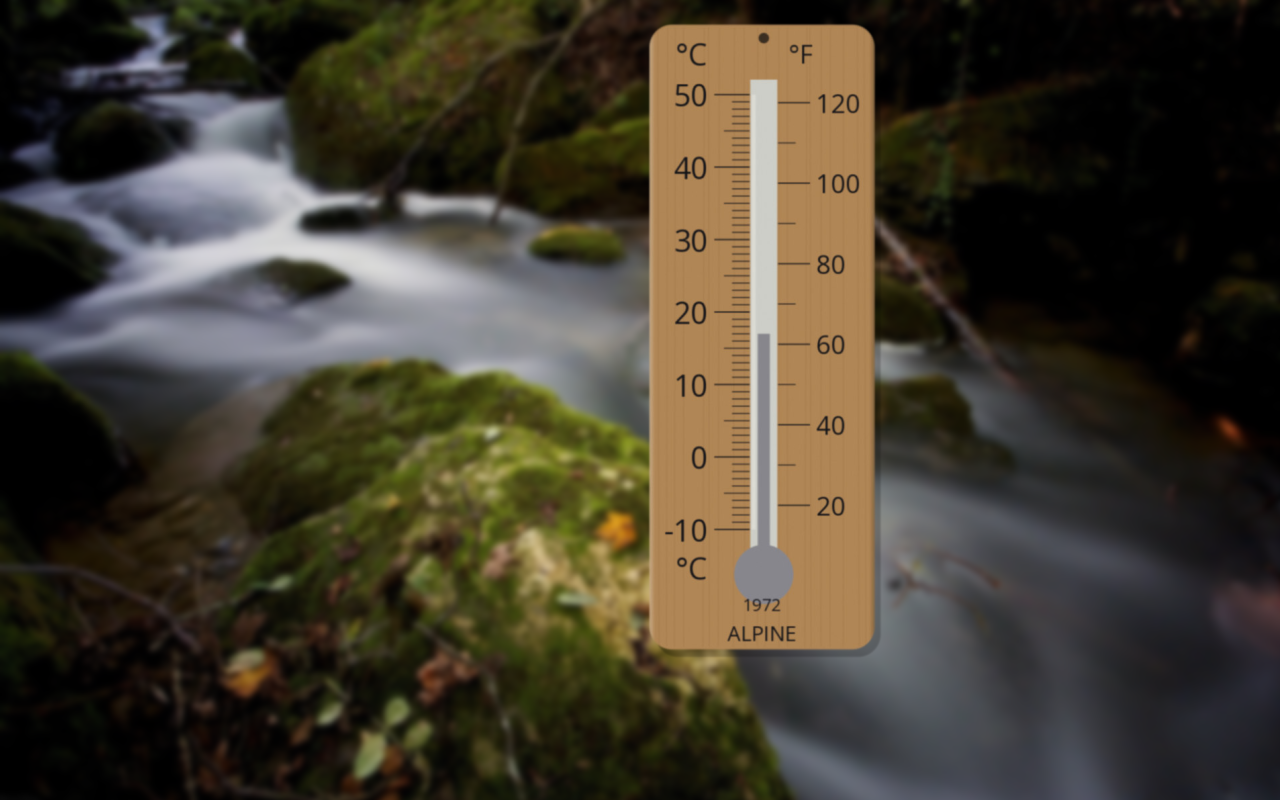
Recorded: 17 °C
